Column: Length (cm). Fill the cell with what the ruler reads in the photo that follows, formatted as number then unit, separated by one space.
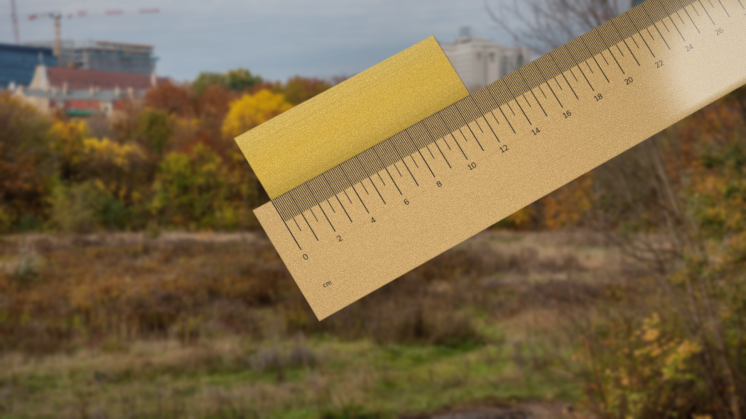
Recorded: 12 cm
